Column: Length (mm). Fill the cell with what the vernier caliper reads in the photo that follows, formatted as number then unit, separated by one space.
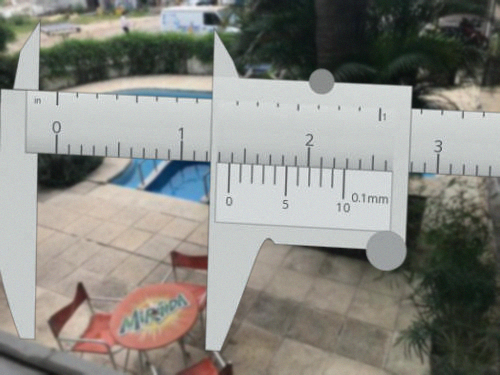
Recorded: 13.8 mm
